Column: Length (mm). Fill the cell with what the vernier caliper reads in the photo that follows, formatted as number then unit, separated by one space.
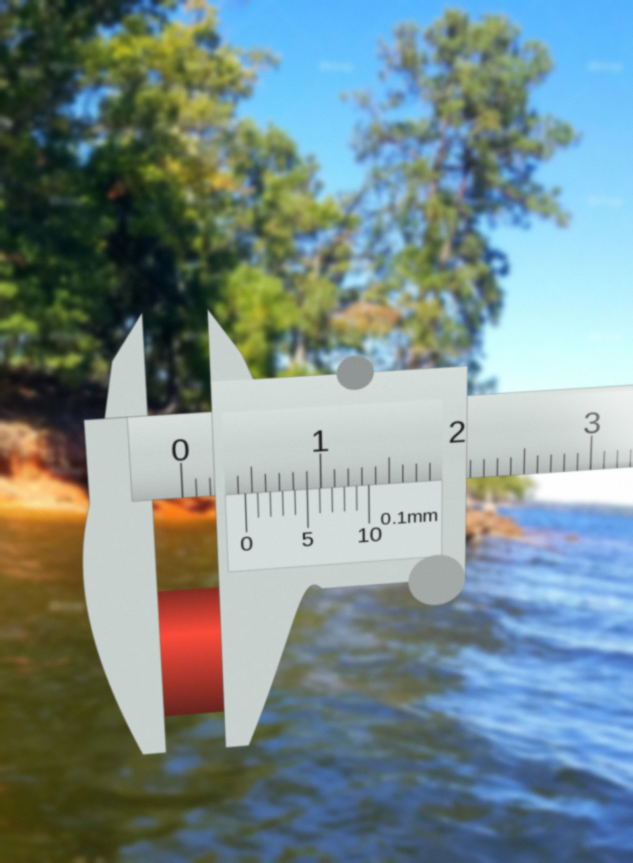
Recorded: 4.5 mm
